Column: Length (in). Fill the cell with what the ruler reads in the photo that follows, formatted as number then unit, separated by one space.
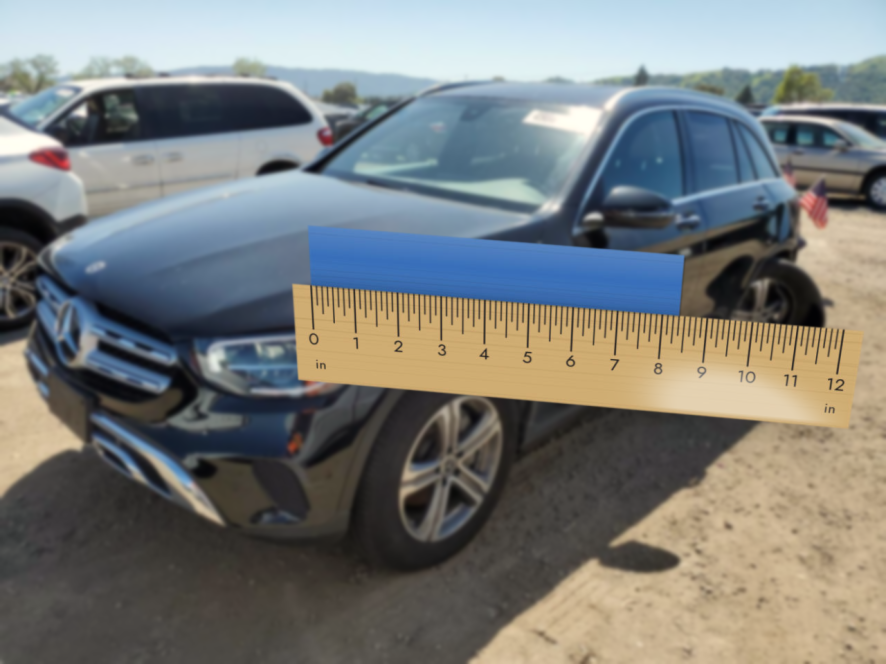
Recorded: 8.375 in
